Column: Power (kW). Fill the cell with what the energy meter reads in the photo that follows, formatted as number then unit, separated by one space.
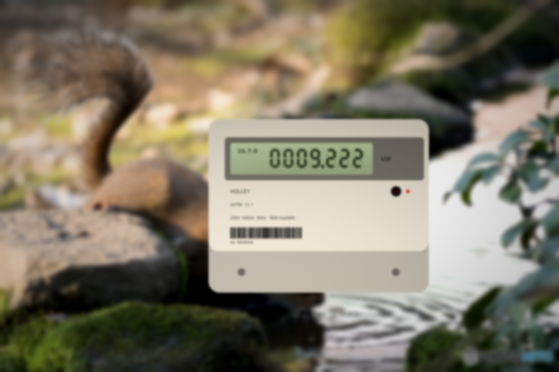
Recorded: 9.222 kW
